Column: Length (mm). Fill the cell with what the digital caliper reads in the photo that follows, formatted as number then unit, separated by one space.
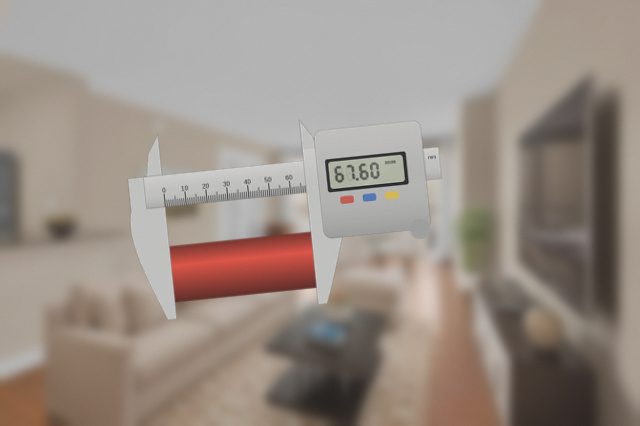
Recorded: 67.60 mm
